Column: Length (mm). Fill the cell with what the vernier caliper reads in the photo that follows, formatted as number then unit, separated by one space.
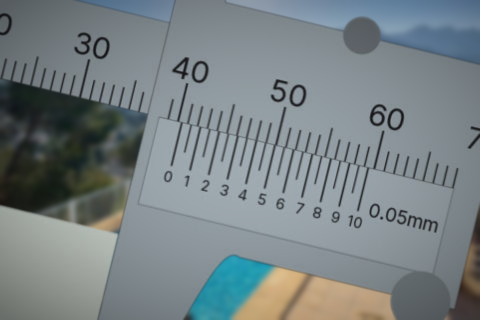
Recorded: 40.4 mm
